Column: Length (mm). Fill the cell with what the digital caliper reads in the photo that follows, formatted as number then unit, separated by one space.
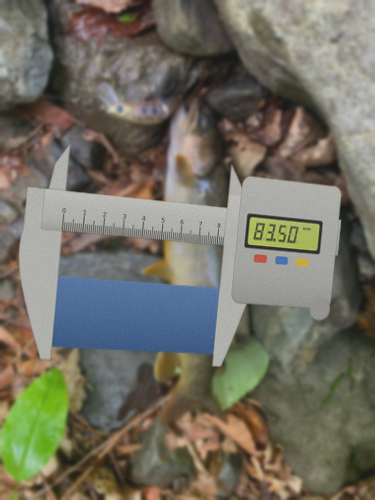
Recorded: 83.50 mm
